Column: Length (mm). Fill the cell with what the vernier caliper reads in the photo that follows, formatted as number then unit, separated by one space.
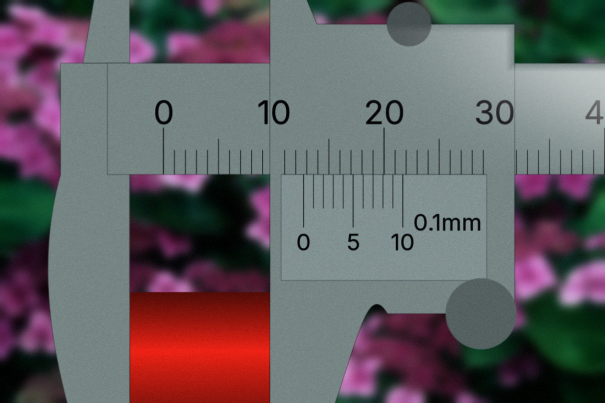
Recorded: 12.7 mm
